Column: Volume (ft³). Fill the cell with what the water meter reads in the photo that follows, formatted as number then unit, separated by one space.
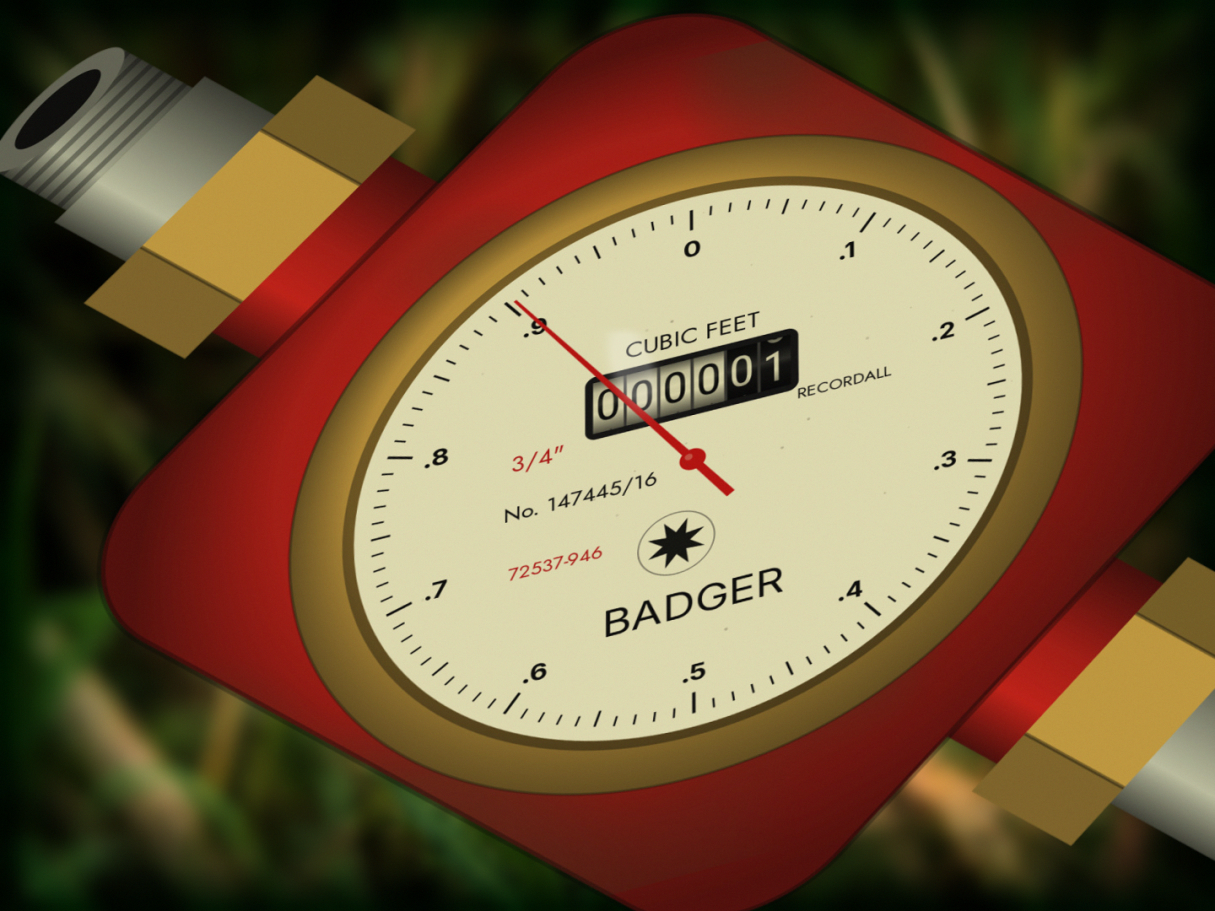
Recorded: 0.90 ft³
